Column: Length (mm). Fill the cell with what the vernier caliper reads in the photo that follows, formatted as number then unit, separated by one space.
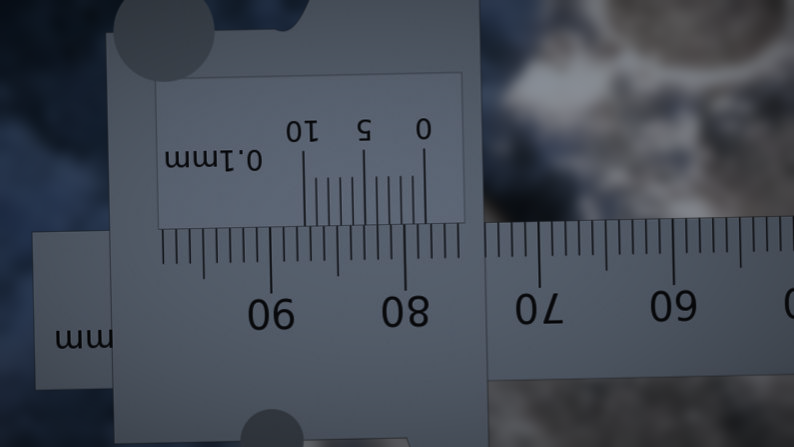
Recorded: 78.4 mm
